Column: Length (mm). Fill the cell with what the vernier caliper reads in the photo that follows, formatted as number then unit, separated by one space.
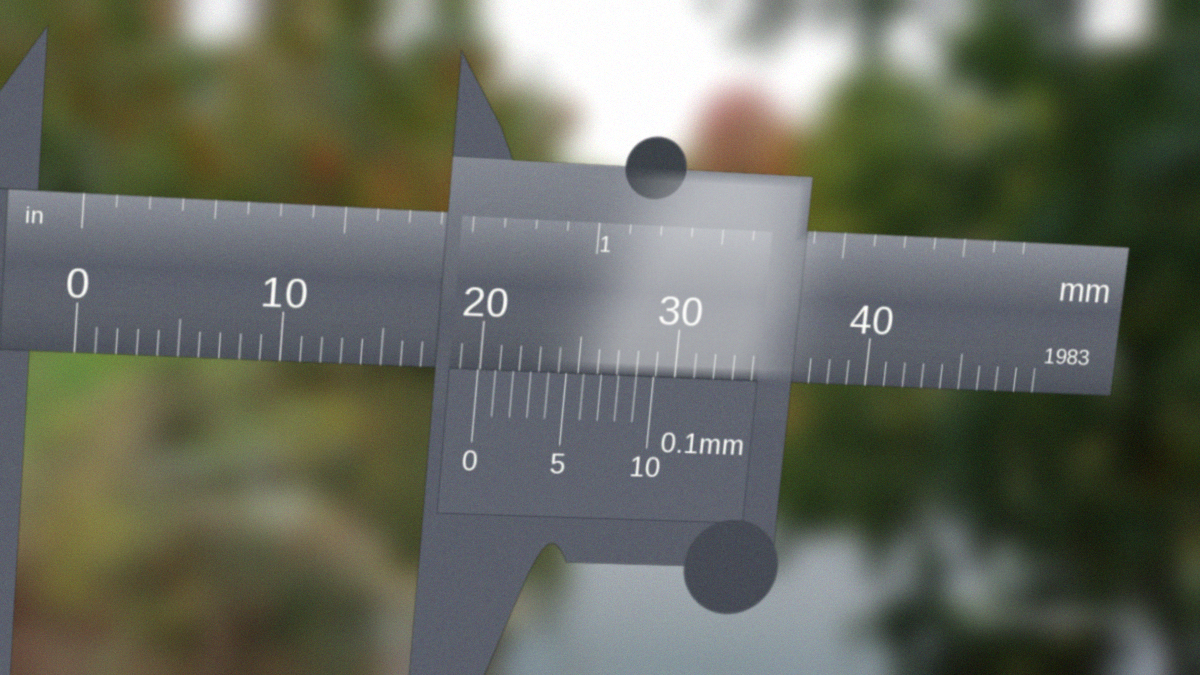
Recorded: 19.9 mm
